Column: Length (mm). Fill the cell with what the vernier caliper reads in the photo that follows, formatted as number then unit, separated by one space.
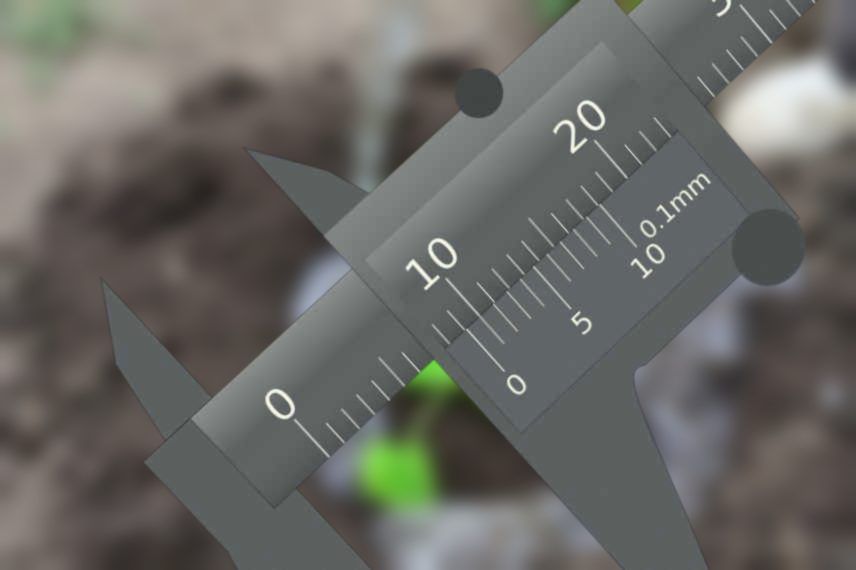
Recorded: 9.1 mm
